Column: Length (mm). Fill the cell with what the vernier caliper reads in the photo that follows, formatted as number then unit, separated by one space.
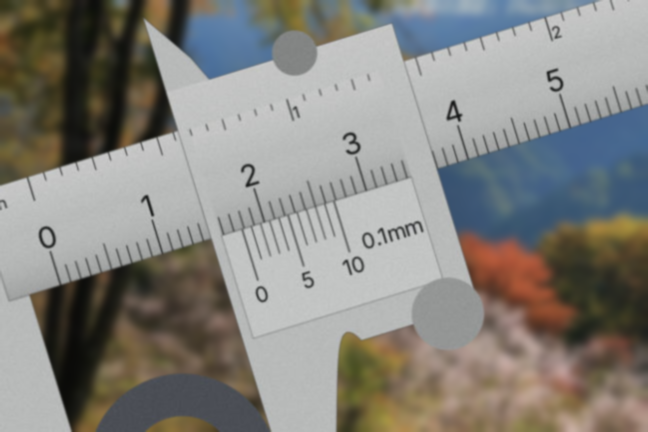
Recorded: 17.8 mm
